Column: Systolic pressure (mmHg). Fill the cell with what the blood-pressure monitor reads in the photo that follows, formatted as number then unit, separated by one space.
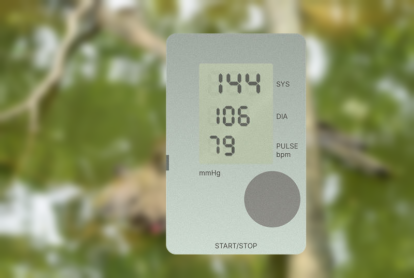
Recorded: 144 mmHg
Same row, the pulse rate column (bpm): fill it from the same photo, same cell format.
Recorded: 79 bpm
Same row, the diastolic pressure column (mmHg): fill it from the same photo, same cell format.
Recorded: 106 mmHg
